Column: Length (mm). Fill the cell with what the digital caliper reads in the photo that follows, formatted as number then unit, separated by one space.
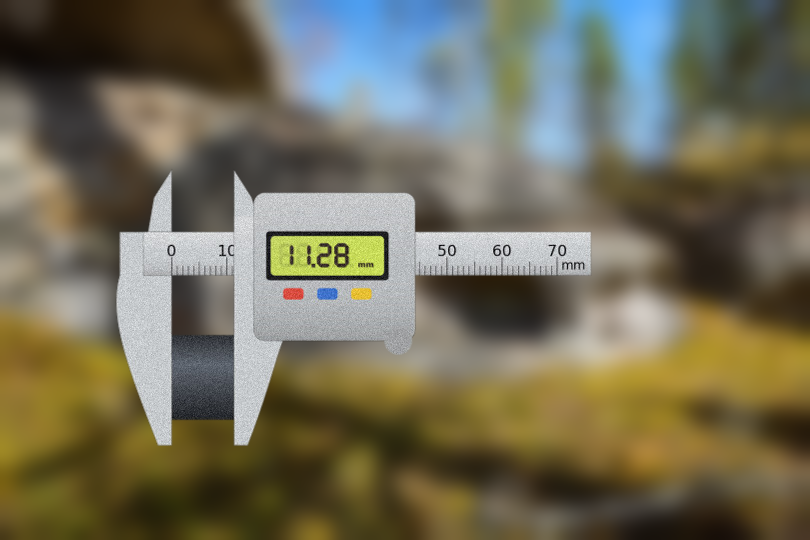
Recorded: 11.28 mm
